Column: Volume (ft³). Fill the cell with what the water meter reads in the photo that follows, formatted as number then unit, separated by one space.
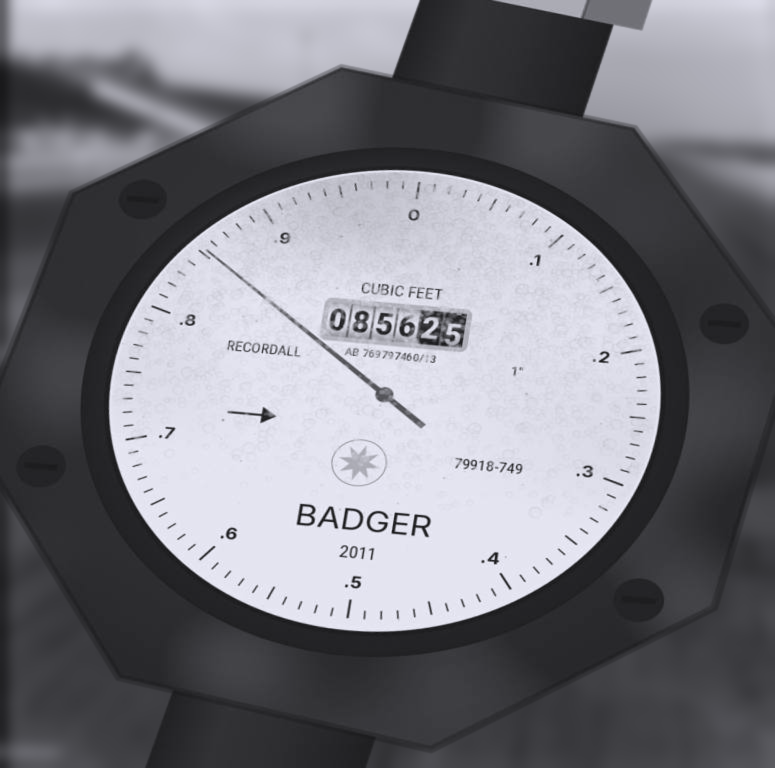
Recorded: 85624.85 ft³
